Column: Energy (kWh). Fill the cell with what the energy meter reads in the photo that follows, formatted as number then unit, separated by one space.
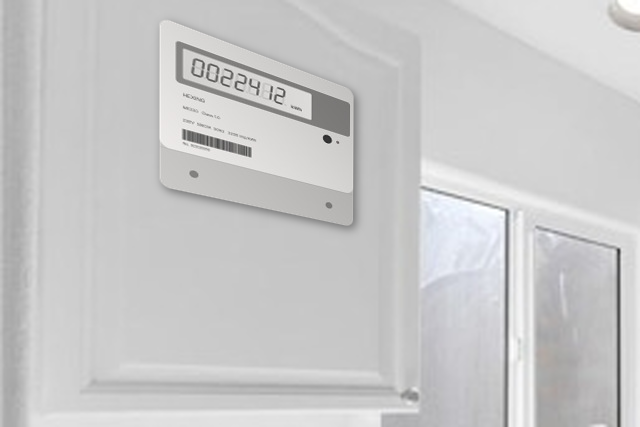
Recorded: 22412 kWh
